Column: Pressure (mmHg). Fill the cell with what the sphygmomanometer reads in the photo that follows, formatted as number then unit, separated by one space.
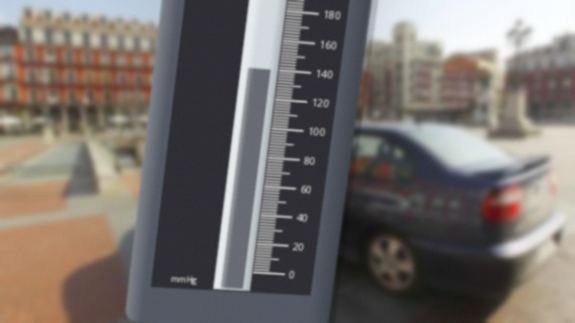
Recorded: 140 mmHg
